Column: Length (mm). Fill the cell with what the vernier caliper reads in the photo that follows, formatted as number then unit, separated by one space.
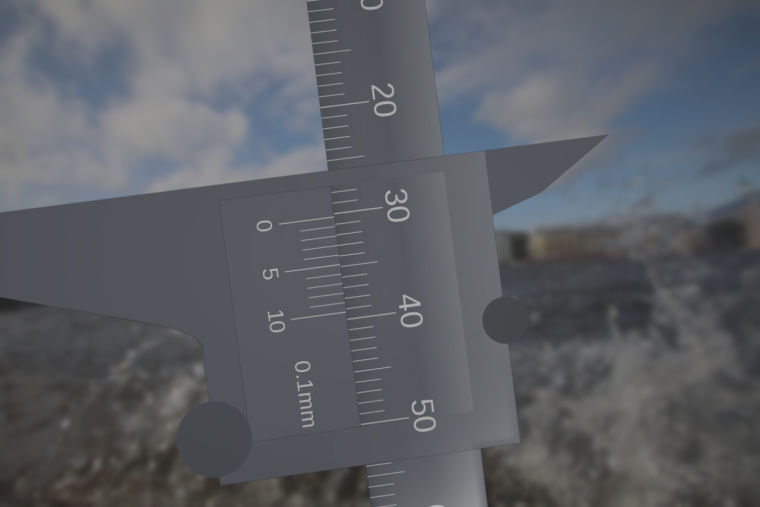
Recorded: 30.3 mm
